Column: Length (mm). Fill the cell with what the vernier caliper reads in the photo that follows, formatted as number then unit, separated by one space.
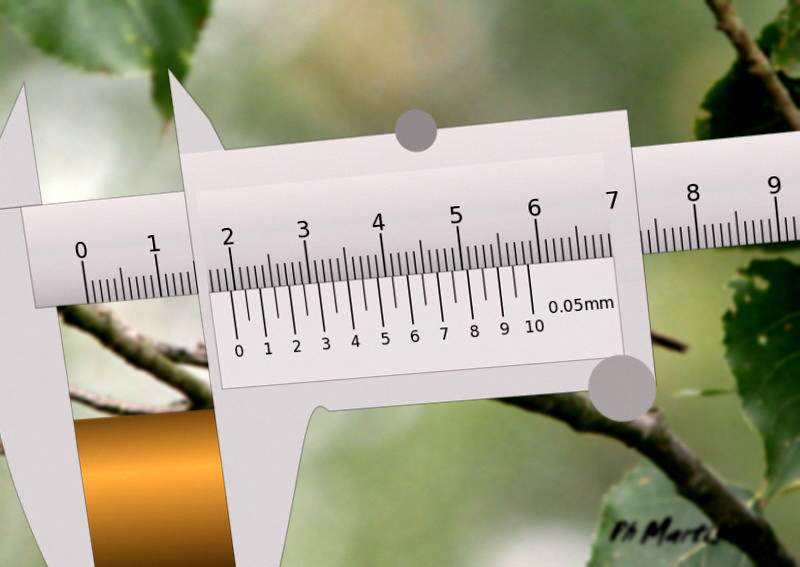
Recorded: 19.4 mm
